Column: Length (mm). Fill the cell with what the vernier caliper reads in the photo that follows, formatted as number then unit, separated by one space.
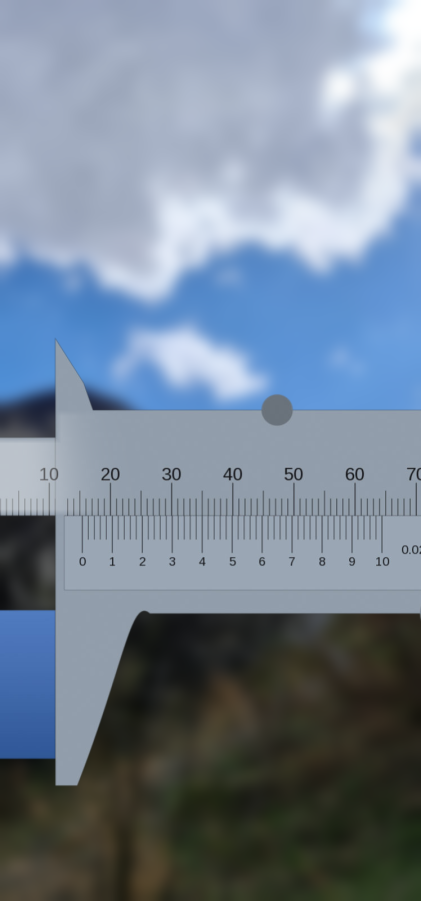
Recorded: 15.4 mm
